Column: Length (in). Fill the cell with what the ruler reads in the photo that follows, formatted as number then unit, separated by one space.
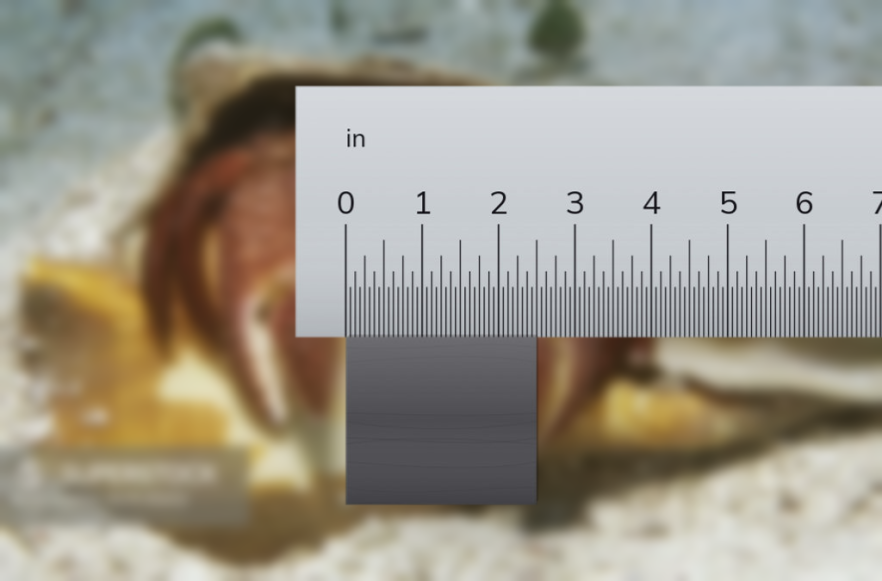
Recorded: 2.5 in
